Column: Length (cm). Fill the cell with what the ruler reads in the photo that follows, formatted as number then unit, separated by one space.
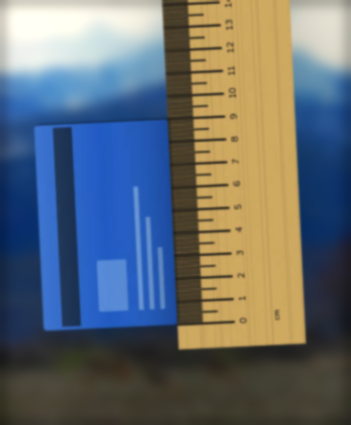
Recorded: 9 cm
